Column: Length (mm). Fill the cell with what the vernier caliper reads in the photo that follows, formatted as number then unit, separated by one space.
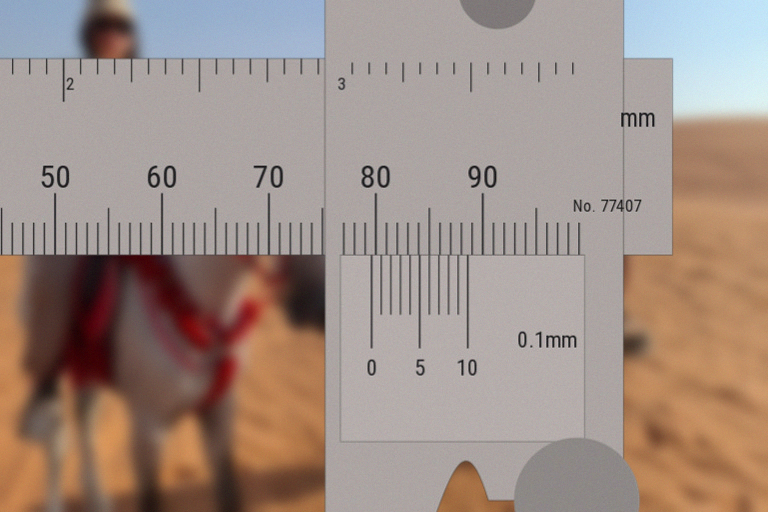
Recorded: 79.6 mm
